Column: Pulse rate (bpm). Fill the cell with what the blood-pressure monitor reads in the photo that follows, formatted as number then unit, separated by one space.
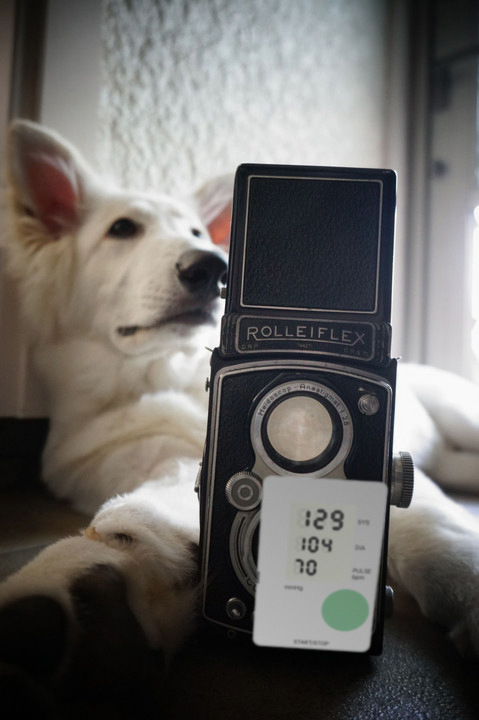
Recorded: 70 bpm
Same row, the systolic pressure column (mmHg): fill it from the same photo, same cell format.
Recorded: 129 mmHg
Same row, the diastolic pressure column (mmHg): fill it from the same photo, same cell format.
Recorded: 104 mmHg
